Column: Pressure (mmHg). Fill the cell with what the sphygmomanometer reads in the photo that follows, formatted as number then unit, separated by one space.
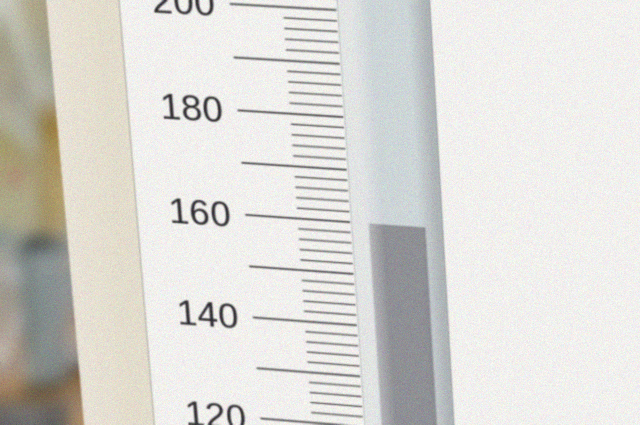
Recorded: 160 mmHg
